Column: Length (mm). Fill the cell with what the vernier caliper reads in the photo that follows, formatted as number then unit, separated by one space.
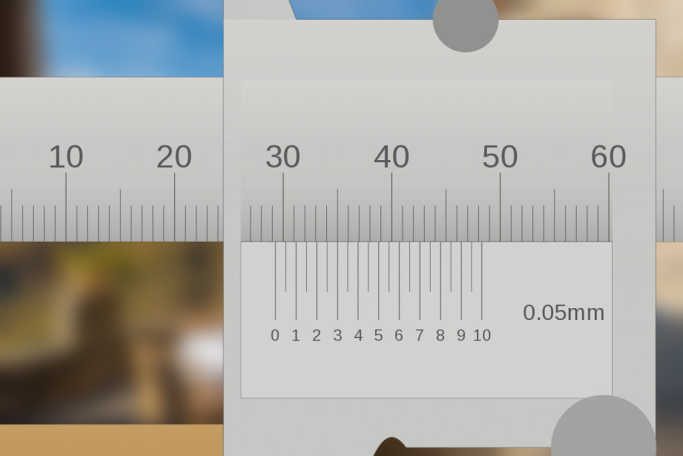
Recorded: 29.3 mm
